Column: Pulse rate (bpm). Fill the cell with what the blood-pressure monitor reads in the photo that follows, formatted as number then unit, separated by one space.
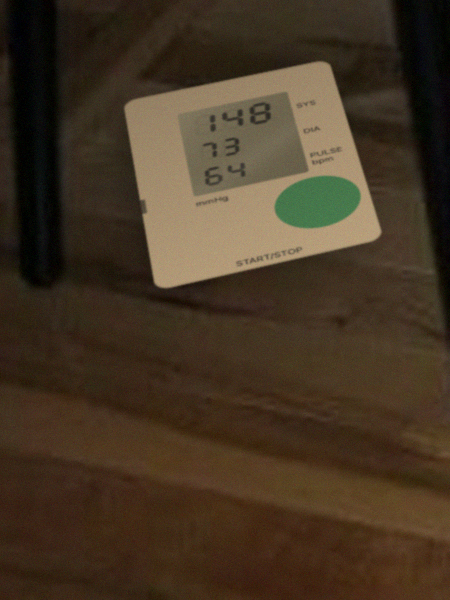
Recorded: 64 bpm
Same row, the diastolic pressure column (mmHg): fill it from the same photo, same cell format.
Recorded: 73 mmHg
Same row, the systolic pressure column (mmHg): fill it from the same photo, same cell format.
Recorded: 148 mmHg
